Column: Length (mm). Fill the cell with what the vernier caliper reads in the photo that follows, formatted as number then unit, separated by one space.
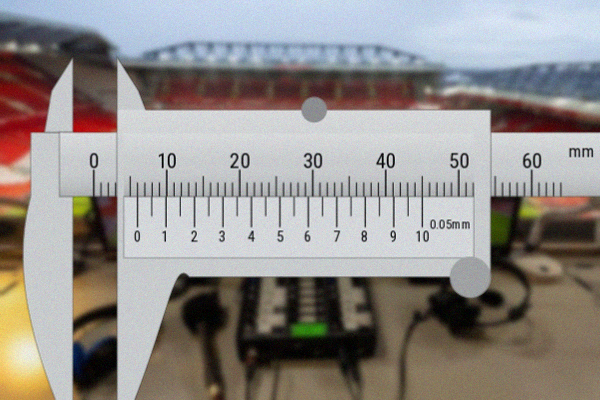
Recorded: 6.0 mm
